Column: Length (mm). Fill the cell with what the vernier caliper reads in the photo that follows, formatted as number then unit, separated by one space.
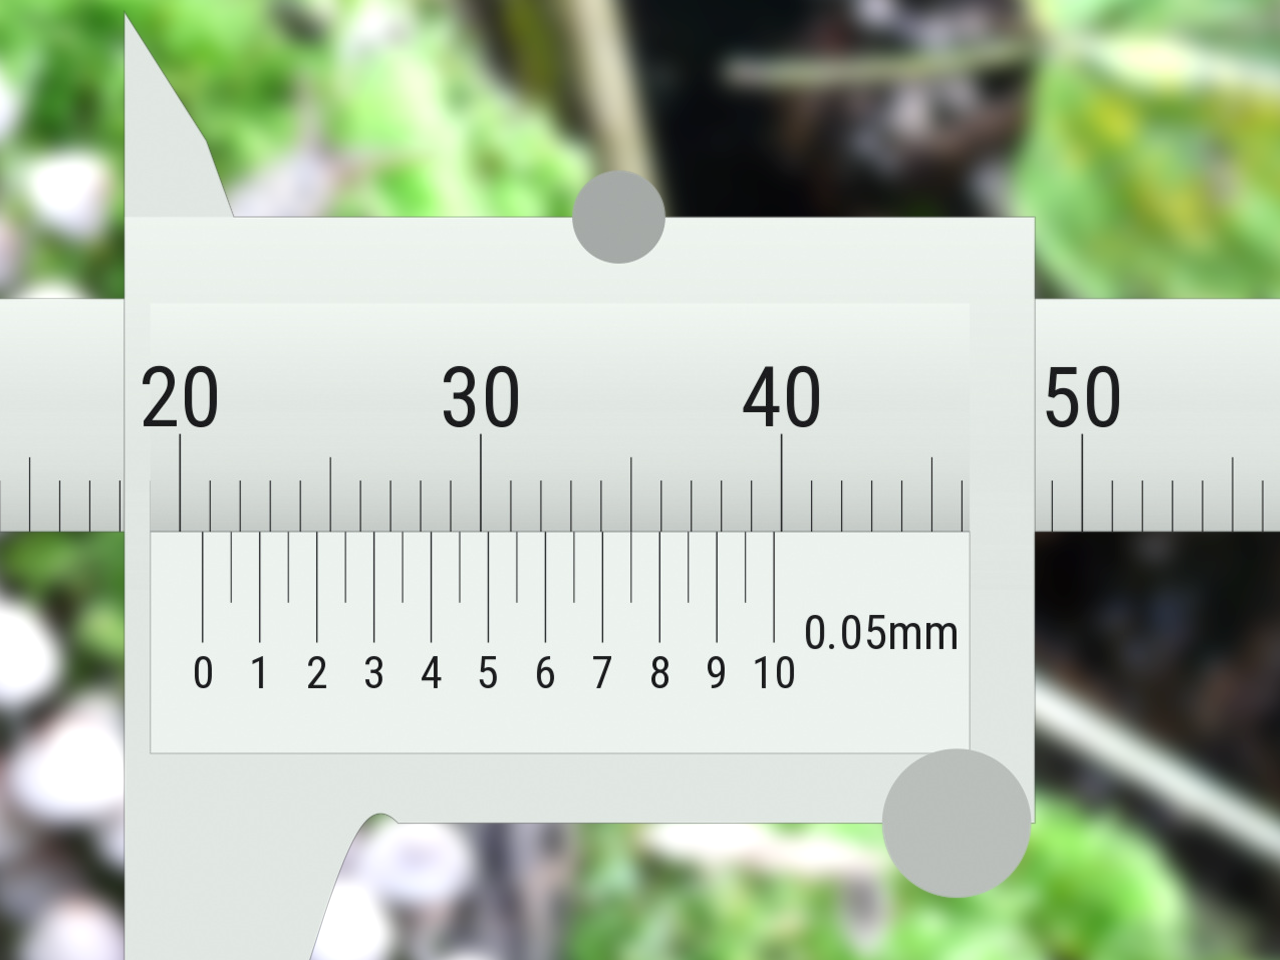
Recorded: 20.75 mm
